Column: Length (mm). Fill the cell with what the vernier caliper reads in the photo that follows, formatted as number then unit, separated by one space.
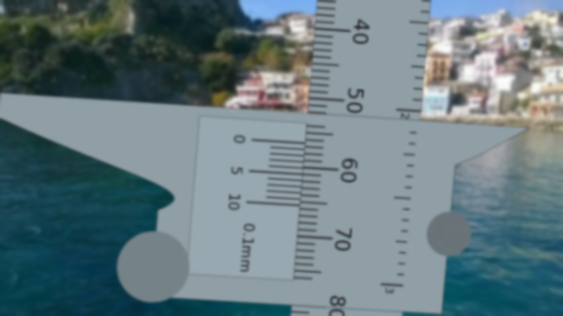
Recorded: 56.5 mm
